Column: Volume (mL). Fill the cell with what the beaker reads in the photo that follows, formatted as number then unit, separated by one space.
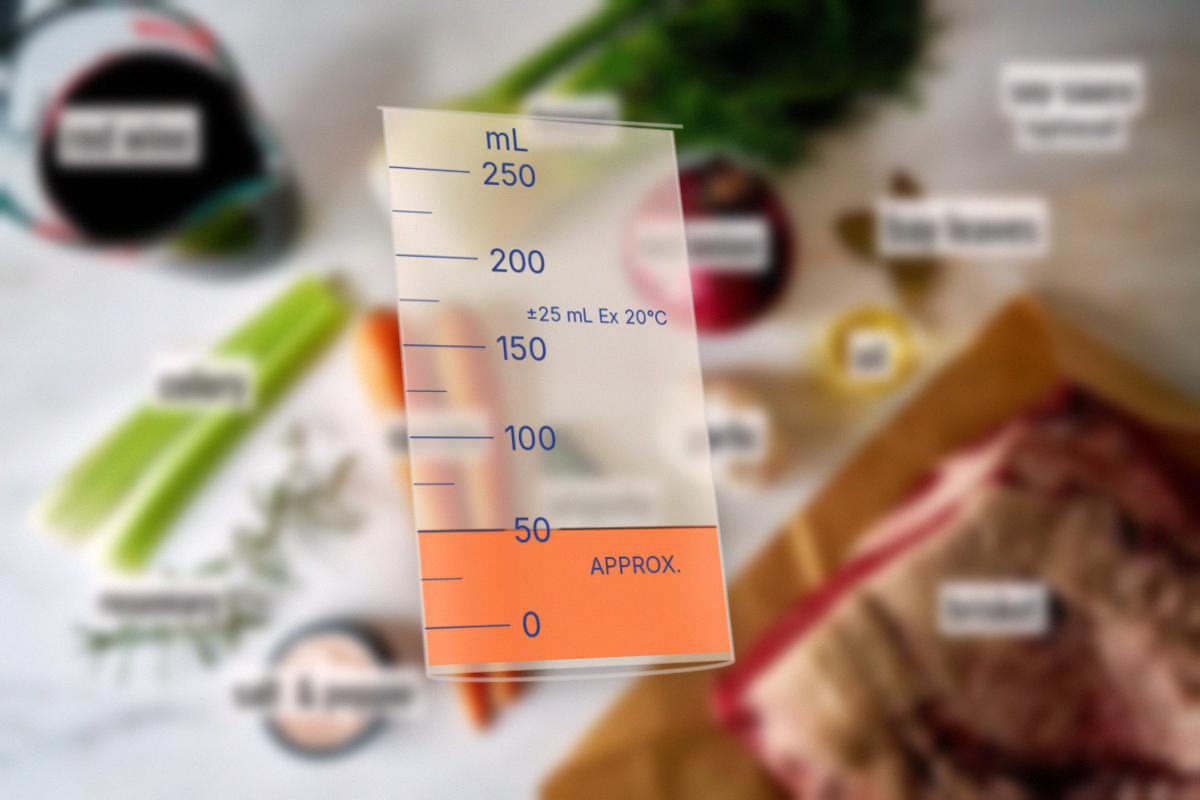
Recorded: 50 mL
